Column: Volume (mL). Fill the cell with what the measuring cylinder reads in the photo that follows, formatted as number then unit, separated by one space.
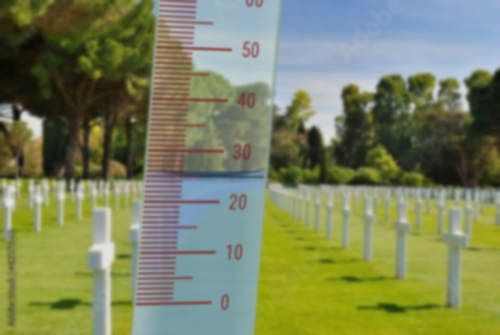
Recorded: 25 mL
